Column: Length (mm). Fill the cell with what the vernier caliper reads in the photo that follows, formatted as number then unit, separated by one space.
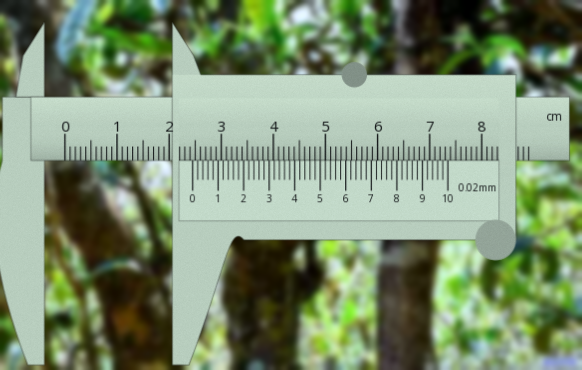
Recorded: 24.5 mm
